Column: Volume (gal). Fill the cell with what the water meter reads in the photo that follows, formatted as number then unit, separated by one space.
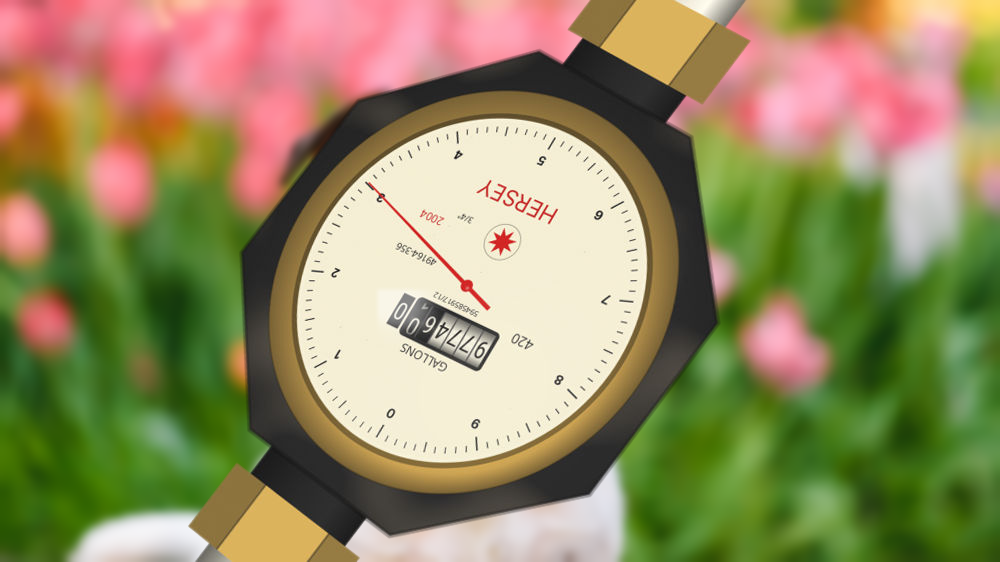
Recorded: 9774603.0 gal
